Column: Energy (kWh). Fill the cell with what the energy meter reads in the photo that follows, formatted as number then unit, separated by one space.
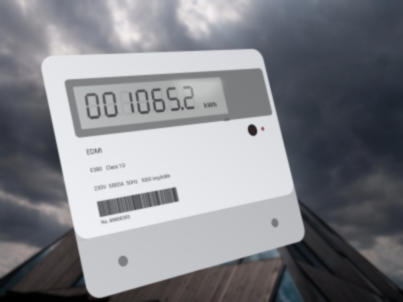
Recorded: 1065.2 kWh
